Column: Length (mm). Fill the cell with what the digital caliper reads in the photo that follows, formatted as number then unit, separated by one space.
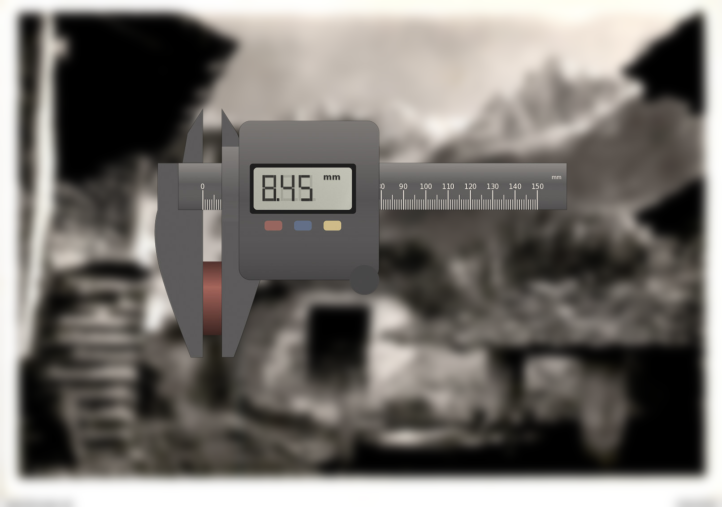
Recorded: 8.45 mm
